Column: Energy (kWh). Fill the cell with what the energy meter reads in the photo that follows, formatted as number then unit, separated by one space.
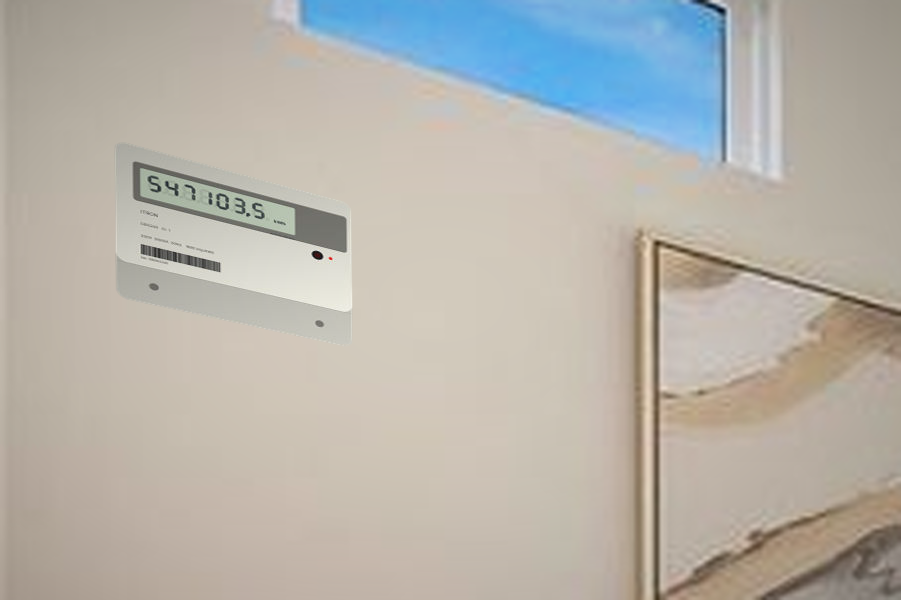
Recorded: 547103.5 kWh
